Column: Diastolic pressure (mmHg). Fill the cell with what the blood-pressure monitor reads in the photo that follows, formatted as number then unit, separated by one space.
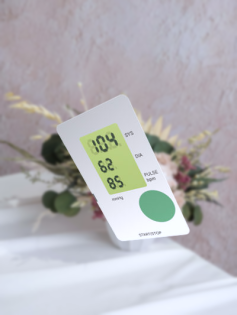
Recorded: 62 mmHg
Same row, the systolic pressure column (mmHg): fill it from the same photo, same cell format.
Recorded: 104 mmHg
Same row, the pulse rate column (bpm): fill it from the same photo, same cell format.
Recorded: 85 bpm
